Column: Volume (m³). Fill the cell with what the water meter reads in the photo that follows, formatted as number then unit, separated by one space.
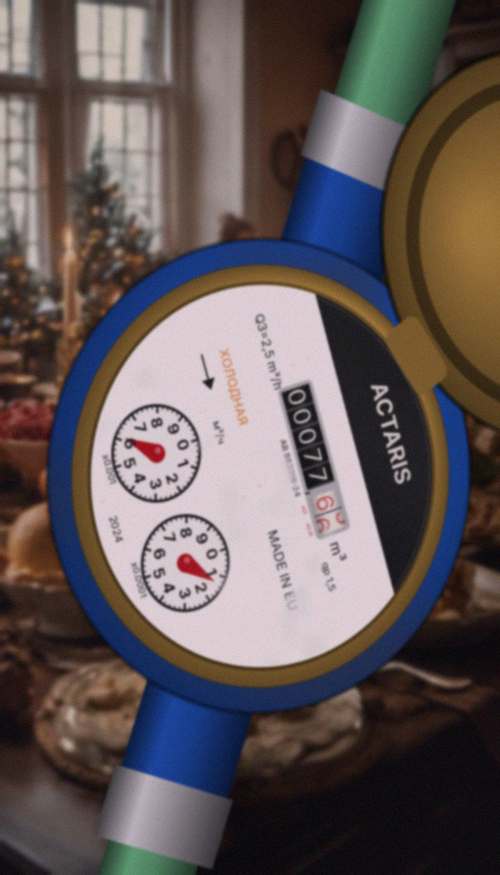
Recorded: 77.6561 m³
